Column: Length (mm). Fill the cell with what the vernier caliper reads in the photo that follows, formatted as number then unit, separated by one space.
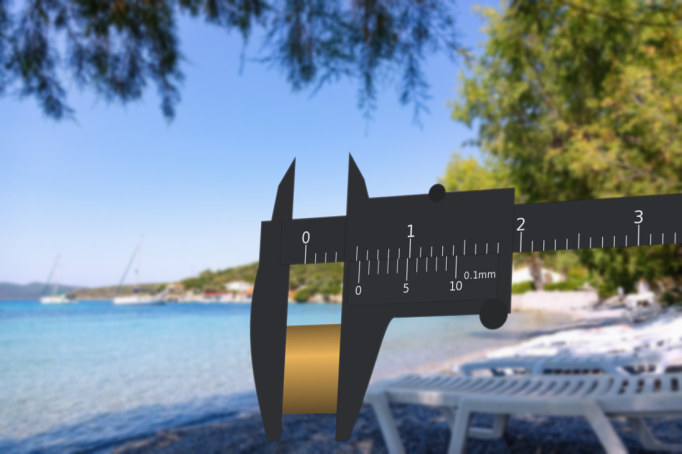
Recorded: 5.3 mm
